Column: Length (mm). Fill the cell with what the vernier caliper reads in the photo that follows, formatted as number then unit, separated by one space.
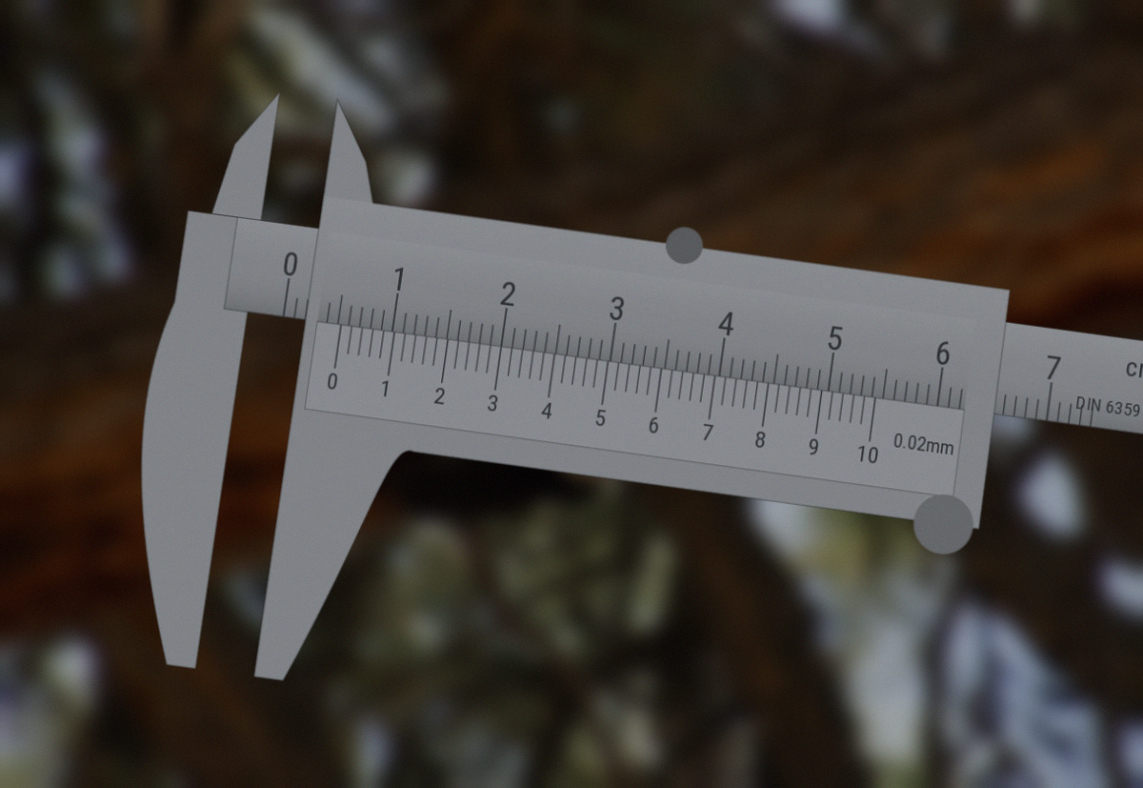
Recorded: 5.3 mm
